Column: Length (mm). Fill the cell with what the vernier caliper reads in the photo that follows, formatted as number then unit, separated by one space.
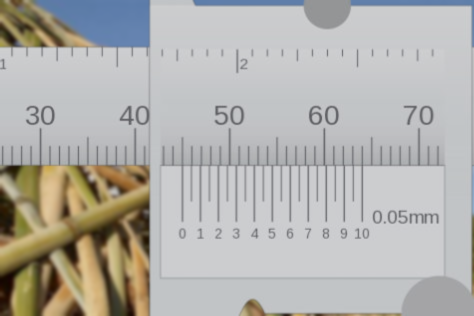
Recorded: 45.0 mm
